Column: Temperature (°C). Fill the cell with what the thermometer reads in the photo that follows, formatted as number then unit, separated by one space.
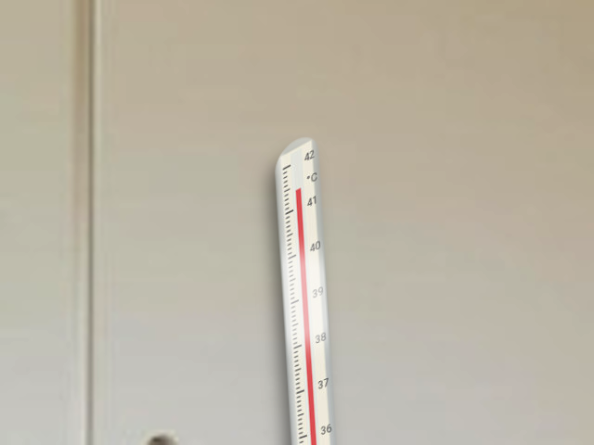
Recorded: 41.4 °C
